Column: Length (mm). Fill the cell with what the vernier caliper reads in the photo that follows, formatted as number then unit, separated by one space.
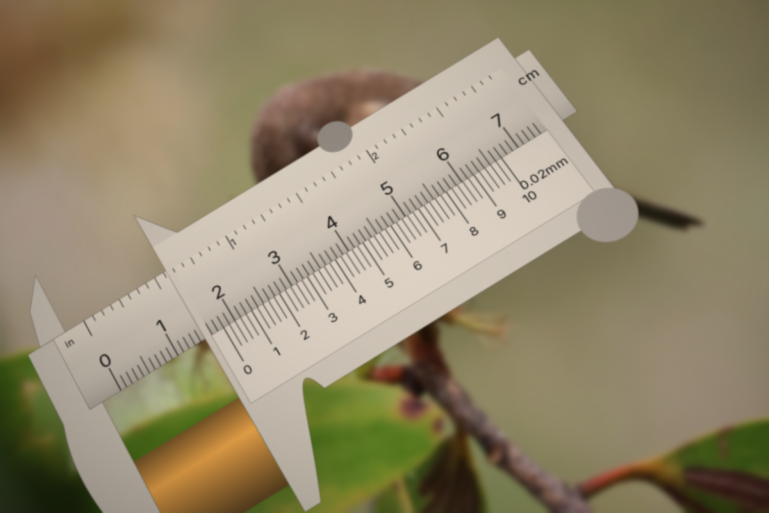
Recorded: 18.0 mm
